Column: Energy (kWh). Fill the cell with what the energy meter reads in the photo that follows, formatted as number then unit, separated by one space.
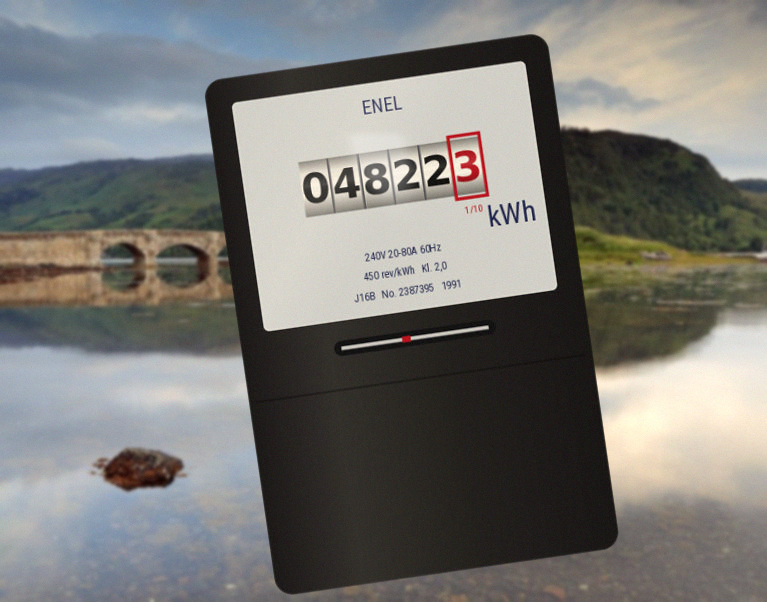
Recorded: 4822.3 kWh
